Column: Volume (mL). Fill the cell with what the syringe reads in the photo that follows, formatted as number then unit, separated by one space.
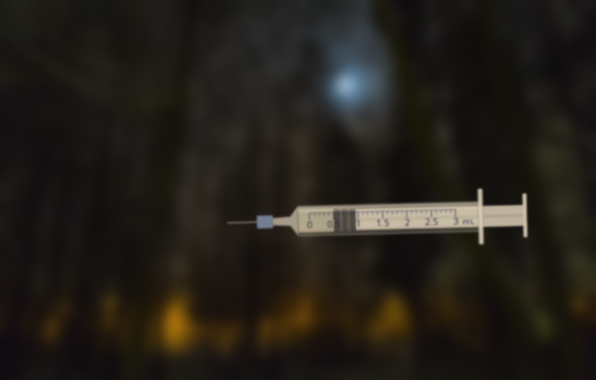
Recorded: 0.5 mL
